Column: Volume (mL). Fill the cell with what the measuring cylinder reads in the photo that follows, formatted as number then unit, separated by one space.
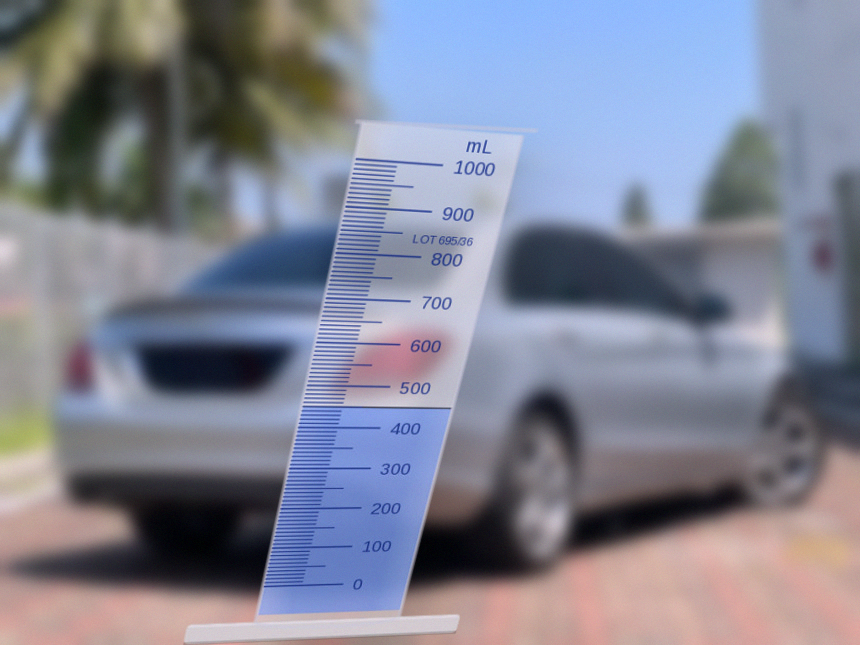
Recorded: 450 mL
